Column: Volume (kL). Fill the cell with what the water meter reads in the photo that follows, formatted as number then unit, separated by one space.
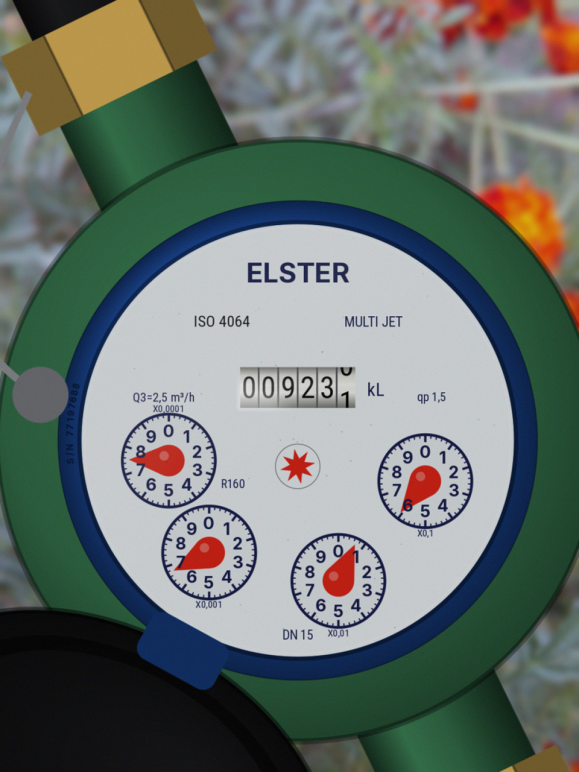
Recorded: 9230.6067 kL
